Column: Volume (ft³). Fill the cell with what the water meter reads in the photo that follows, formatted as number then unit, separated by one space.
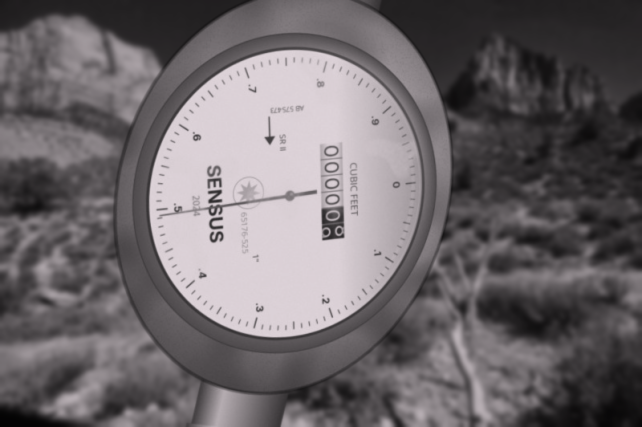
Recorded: 8.49 ft³
